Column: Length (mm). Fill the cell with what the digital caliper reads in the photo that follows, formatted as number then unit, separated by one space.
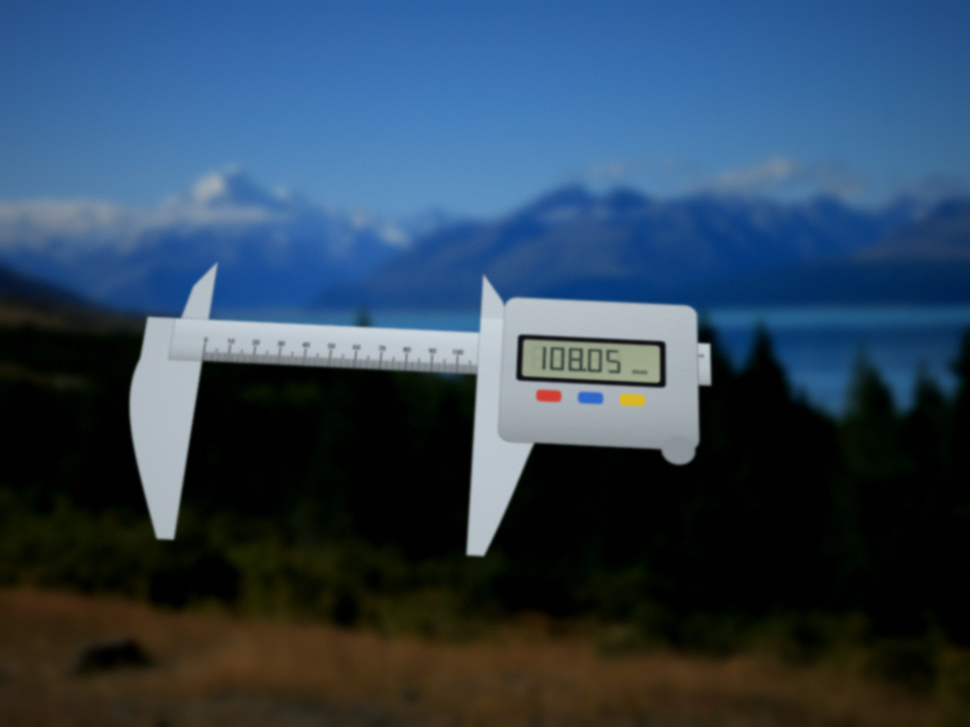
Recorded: 108.05 mm
